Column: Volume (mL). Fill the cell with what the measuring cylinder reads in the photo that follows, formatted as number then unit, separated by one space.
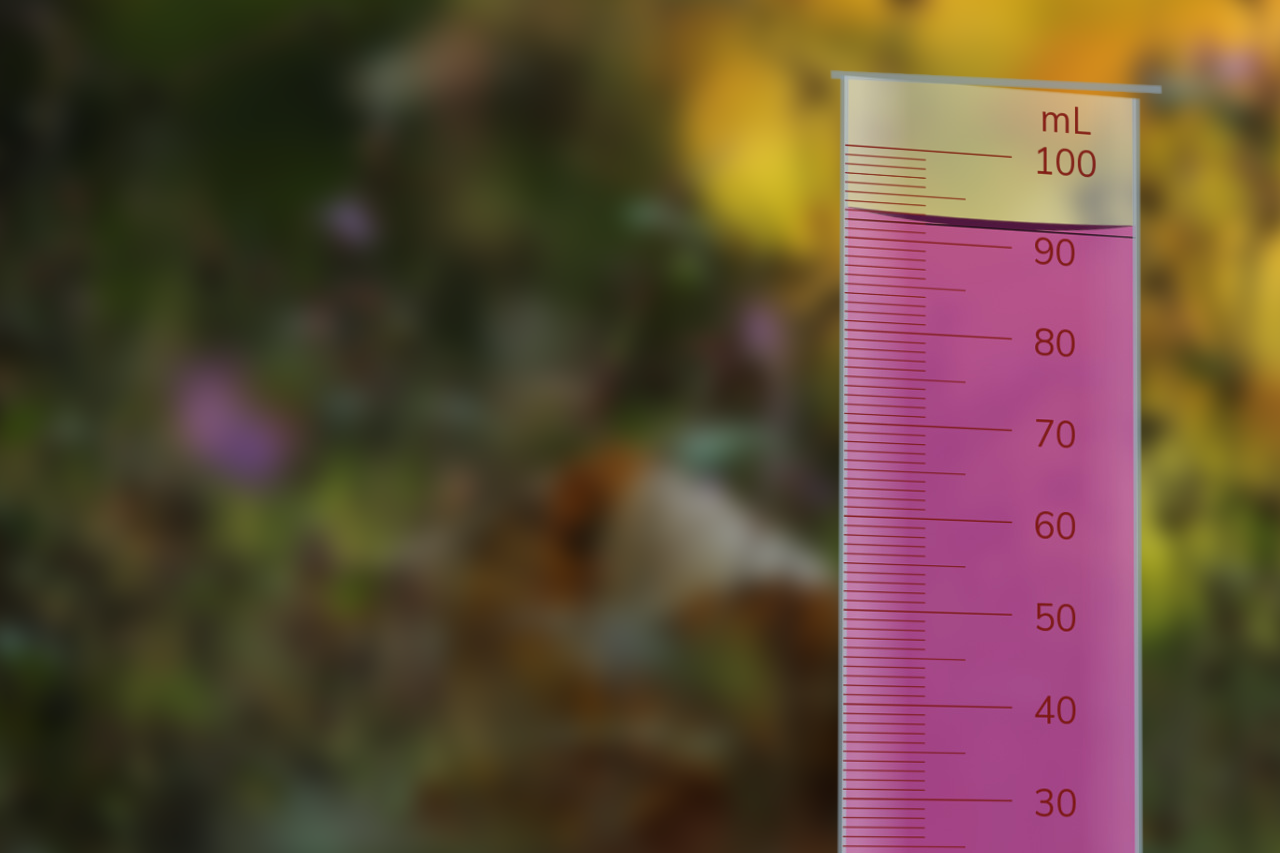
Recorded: 92 mL
